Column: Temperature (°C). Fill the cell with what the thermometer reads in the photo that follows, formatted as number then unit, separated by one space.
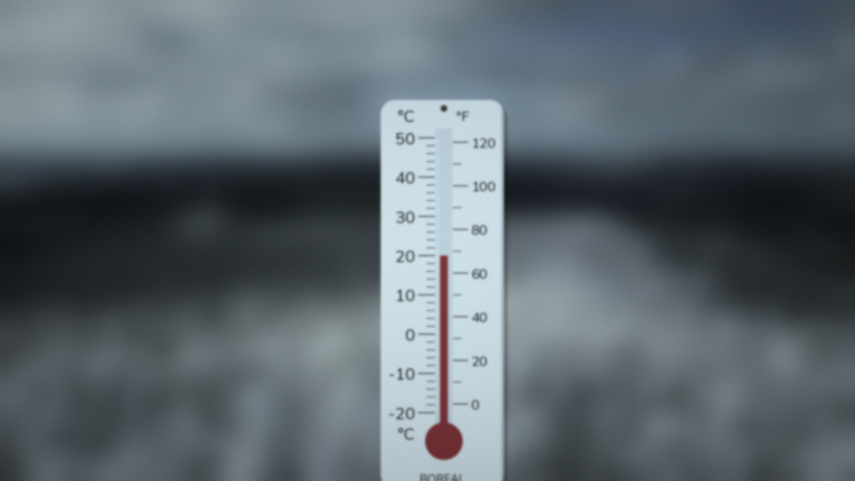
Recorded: 20 °C
